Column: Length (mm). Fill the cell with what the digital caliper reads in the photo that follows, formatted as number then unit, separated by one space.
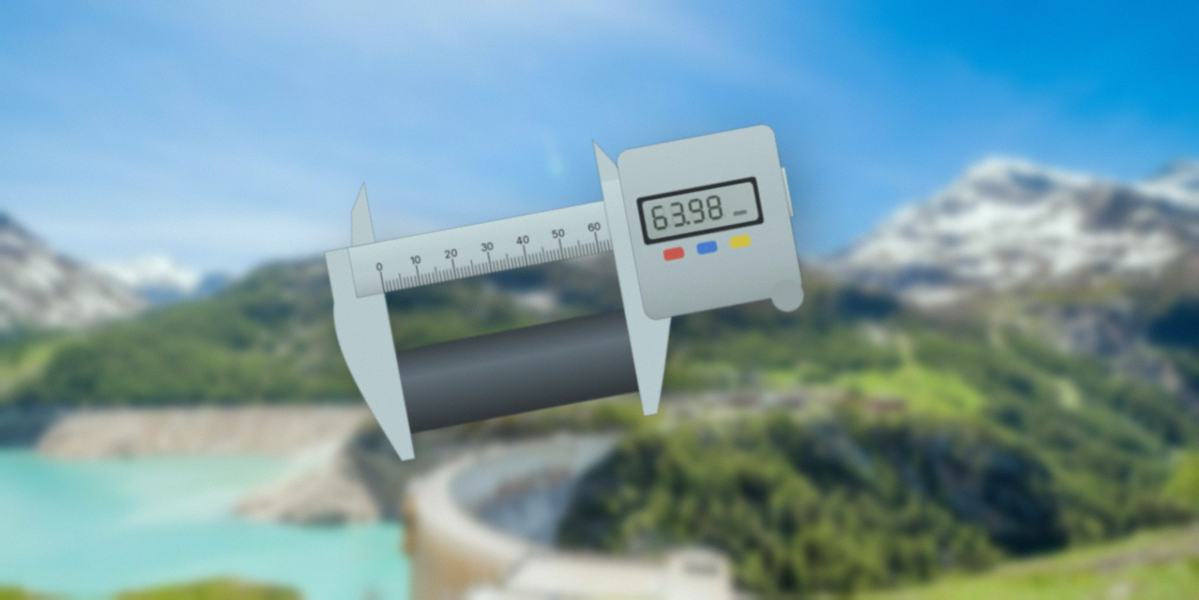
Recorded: 63.98 mm
